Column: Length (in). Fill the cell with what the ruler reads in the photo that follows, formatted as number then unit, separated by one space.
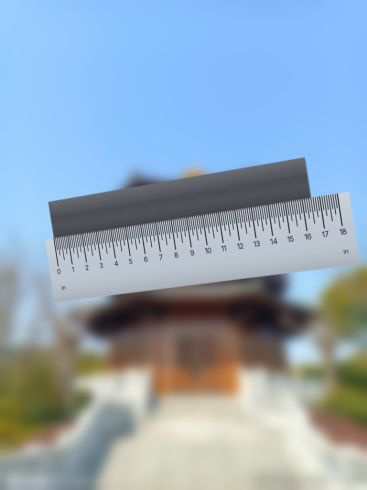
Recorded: 16.5 in
